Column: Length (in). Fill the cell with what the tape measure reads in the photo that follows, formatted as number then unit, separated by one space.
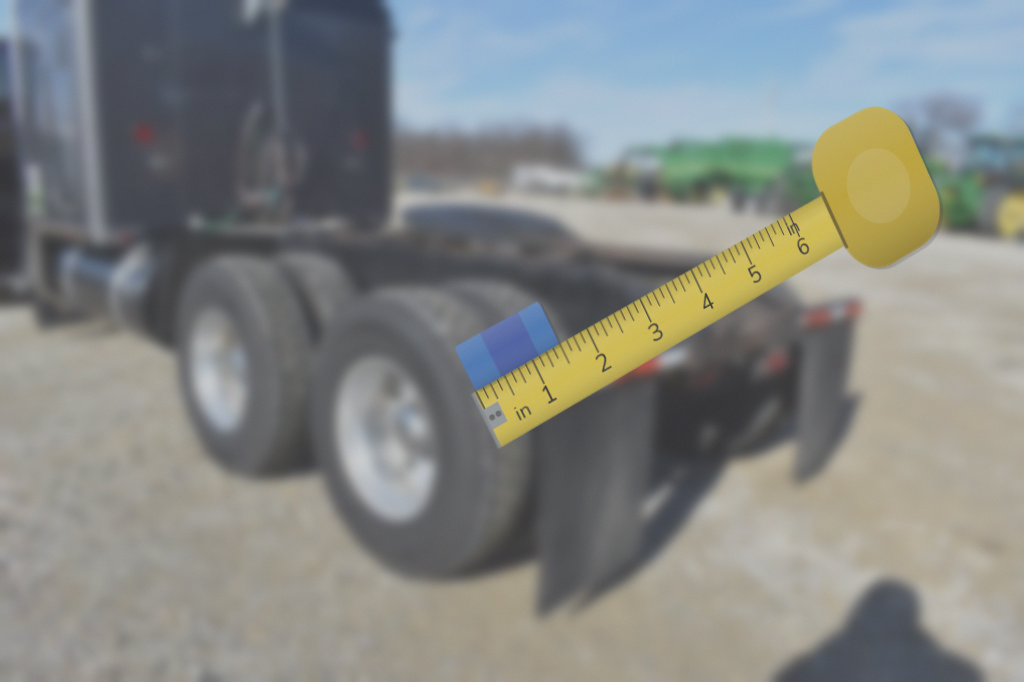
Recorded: 1.5 in
